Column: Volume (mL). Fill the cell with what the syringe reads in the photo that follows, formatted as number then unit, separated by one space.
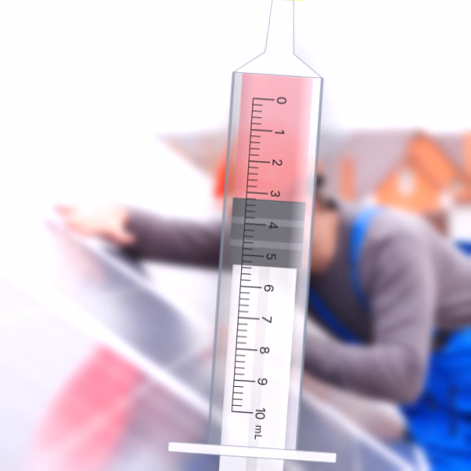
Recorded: 3.2 mL
